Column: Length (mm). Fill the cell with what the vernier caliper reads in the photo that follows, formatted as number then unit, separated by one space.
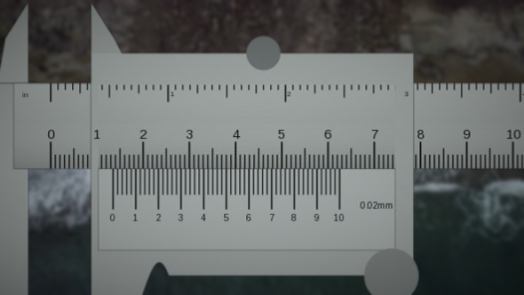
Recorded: 13.5 mm
